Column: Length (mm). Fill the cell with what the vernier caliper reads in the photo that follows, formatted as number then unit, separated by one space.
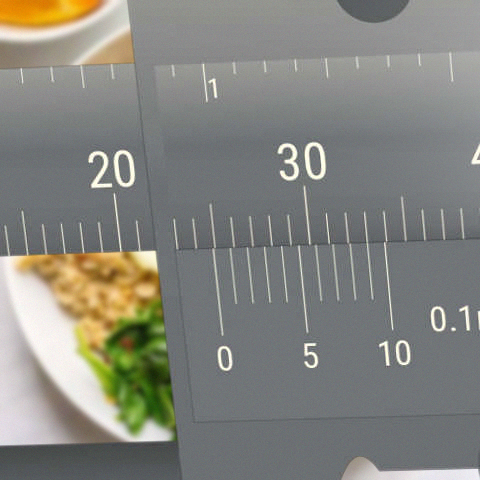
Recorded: 24.9 mm
